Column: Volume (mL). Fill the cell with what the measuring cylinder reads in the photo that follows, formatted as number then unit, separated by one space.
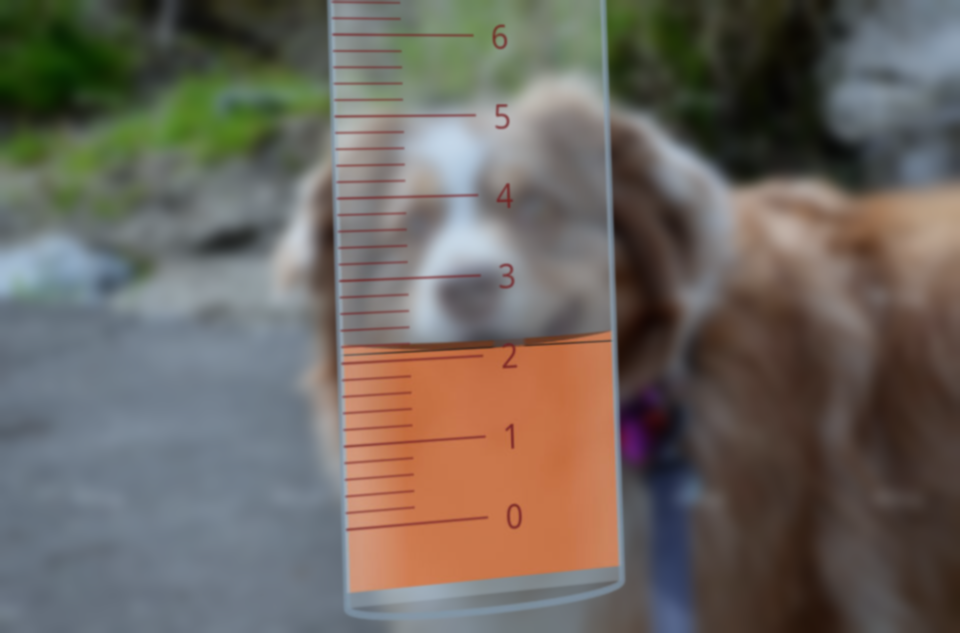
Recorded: 2.1 mL
